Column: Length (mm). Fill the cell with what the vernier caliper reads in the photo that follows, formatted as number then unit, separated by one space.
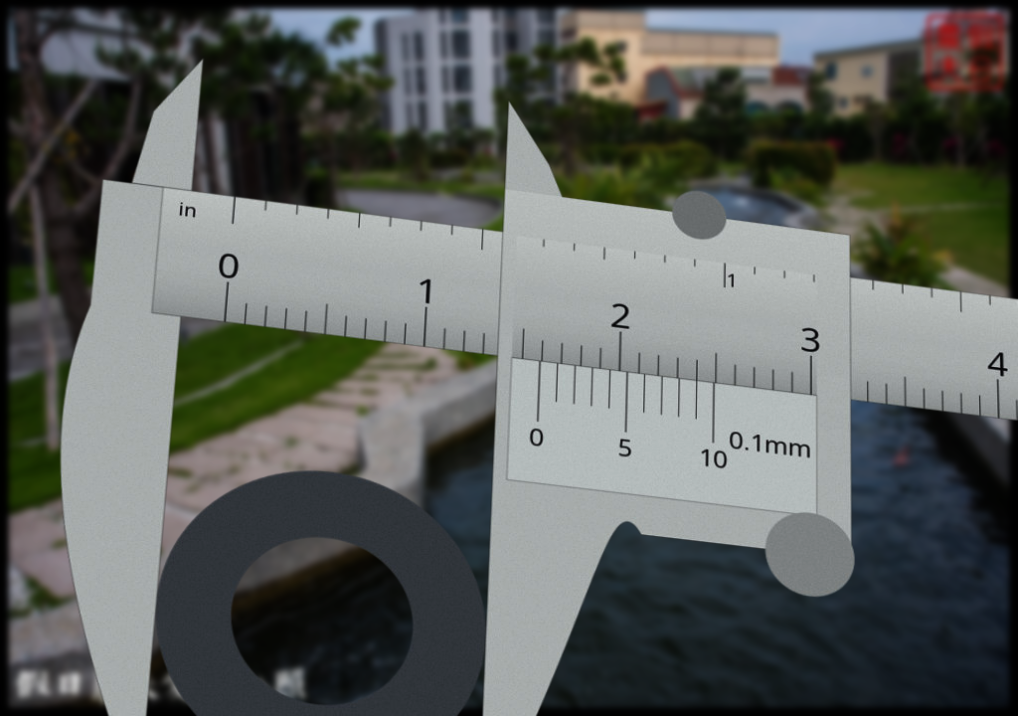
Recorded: 15.9 mm
